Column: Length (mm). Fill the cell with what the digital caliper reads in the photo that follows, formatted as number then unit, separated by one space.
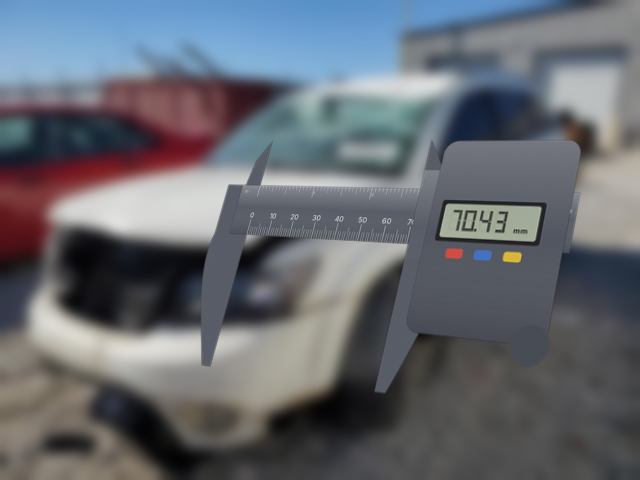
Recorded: 70.43 mm
